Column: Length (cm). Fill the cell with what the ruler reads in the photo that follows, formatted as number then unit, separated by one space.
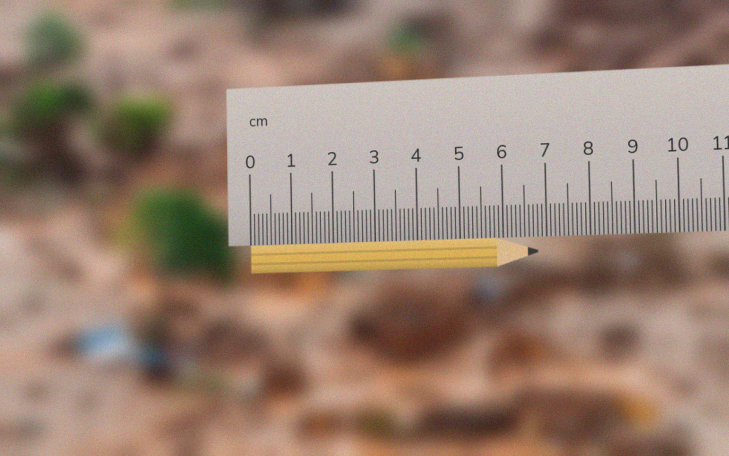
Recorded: 6.8 cm
